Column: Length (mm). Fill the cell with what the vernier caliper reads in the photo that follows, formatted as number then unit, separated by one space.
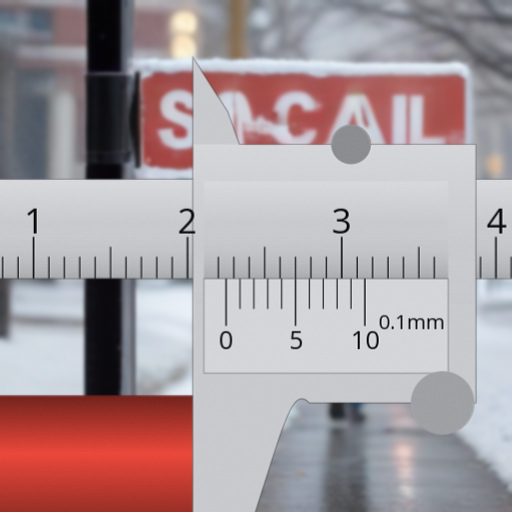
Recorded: 22.5 mm
